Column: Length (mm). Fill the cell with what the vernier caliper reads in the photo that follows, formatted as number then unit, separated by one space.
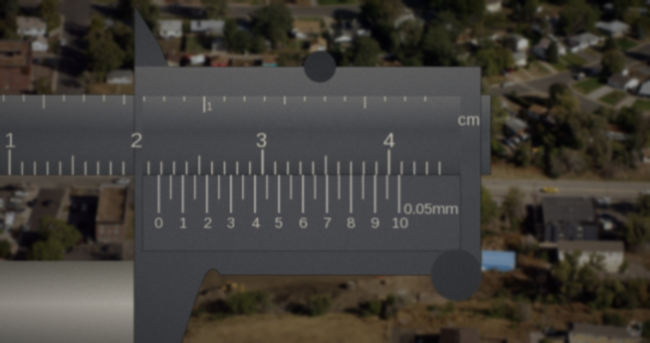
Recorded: 21.8 mm
